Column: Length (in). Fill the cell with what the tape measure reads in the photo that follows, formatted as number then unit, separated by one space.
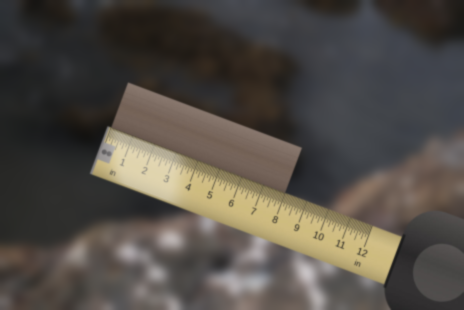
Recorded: 8 in
